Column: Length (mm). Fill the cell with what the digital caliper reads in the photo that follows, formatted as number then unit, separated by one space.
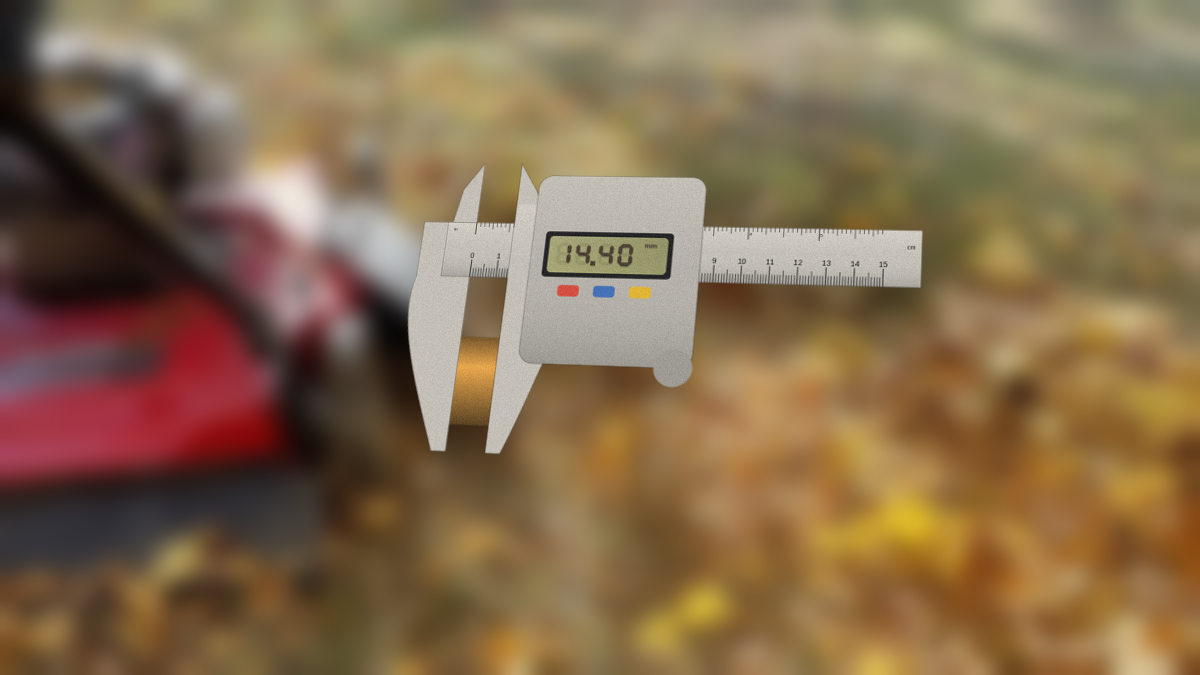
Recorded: 14.40 mm
